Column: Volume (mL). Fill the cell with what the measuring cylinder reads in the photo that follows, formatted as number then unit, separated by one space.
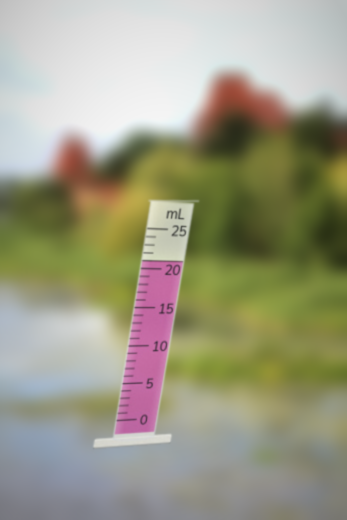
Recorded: 21 mL
